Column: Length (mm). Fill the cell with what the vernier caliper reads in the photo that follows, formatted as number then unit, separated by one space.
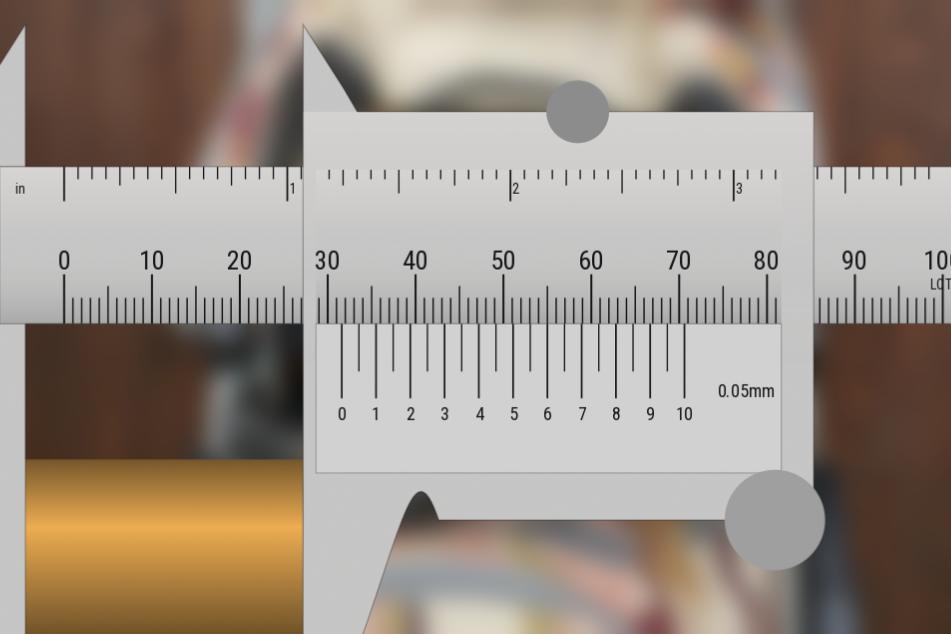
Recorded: 31.6 mm
